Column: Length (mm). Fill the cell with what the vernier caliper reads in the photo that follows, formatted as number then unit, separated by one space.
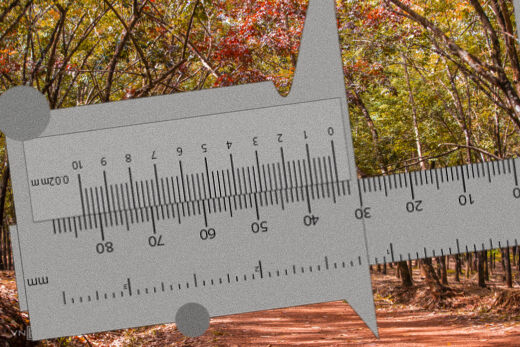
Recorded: 34.0 mm
